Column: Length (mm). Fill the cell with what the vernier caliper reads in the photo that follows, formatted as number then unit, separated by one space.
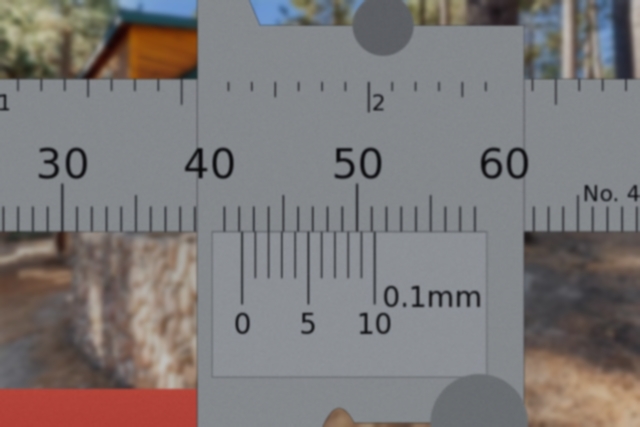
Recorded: 42.2 mm
